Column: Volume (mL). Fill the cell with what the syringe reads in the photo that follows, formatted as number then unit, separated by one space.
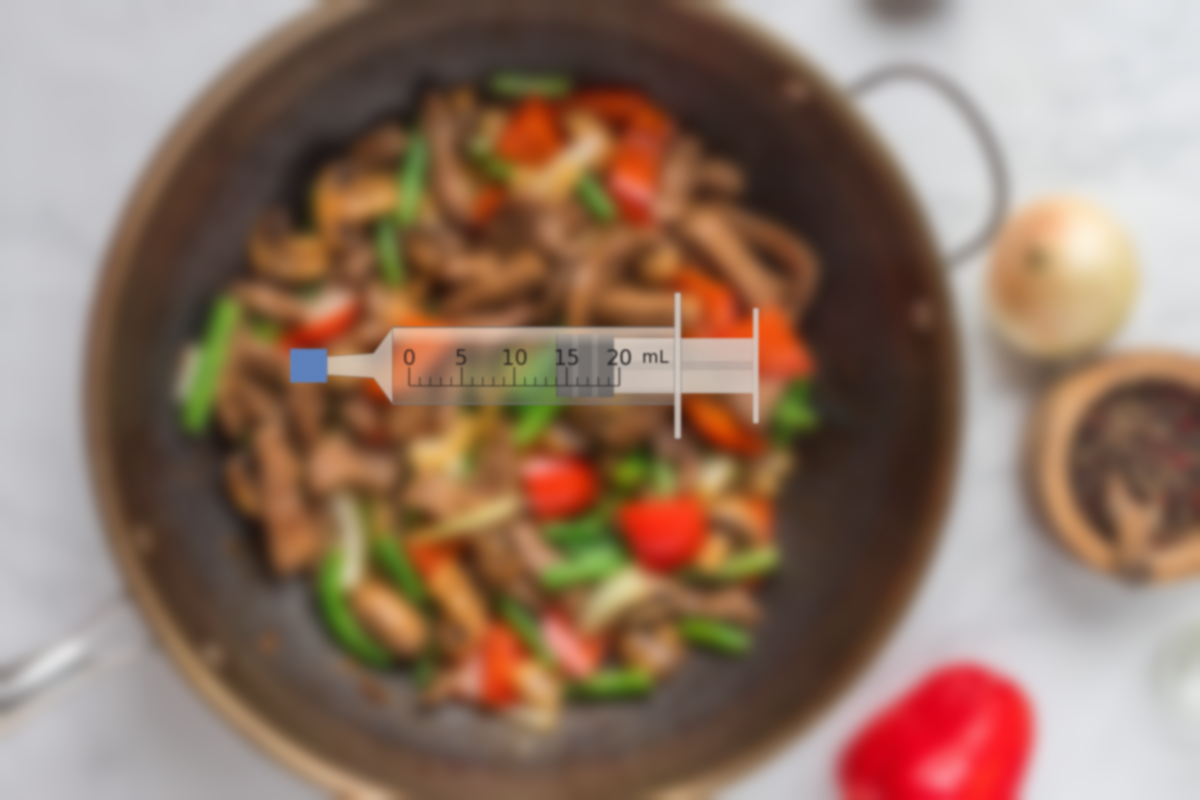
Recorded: 14 mL
